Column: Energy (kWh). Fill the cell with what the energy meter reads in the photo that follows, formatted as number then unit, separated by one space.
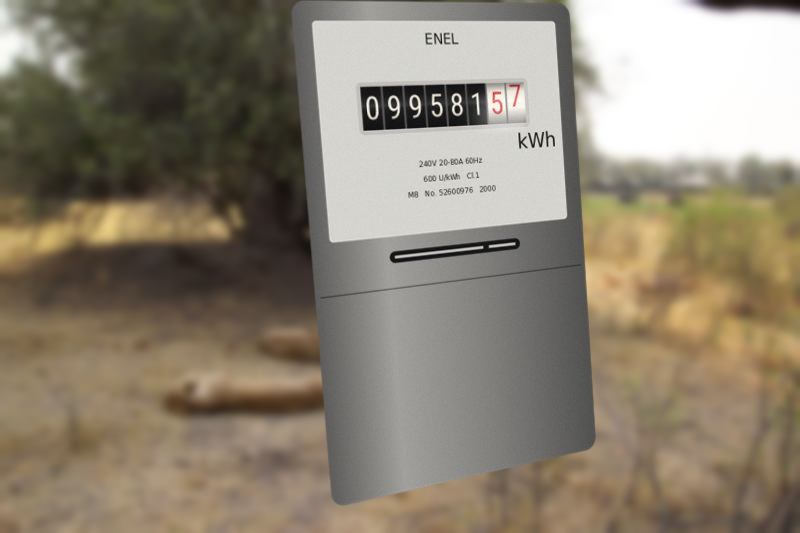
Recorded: 99581.57 kWh
